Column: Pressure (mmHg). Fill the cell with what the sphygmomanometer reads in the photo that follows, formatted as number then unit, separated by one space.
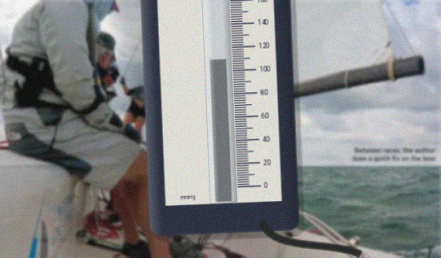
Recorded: 110 mmHg
